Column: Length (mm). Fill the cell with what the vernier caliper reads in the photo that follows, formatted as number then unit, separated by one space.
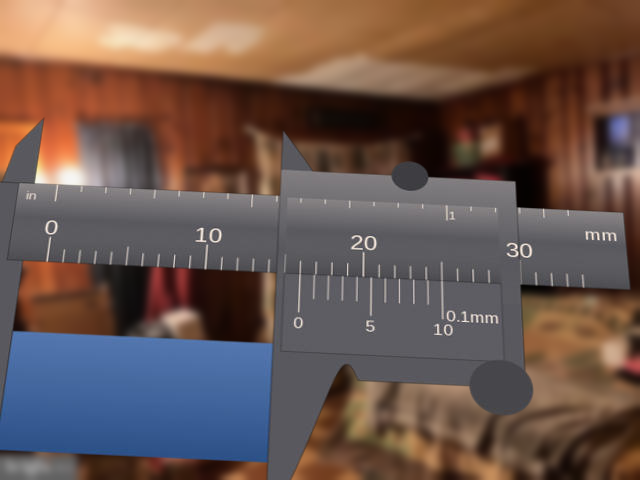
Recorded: 16.0 mm
